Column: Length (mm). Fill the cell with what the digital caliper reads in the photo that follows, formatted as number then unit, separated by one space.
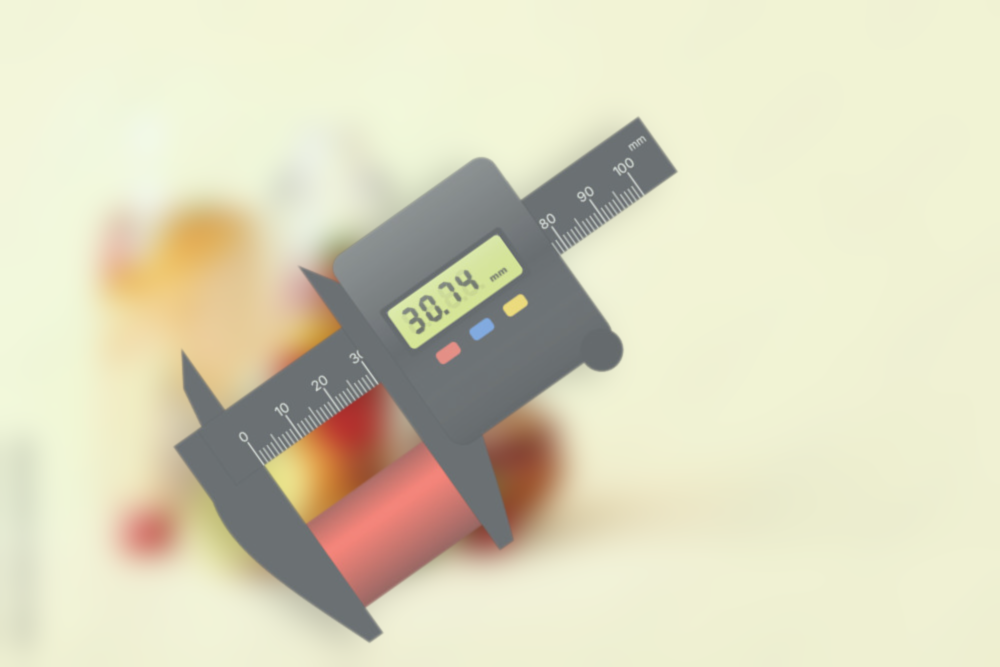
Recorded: 30.74 mm
